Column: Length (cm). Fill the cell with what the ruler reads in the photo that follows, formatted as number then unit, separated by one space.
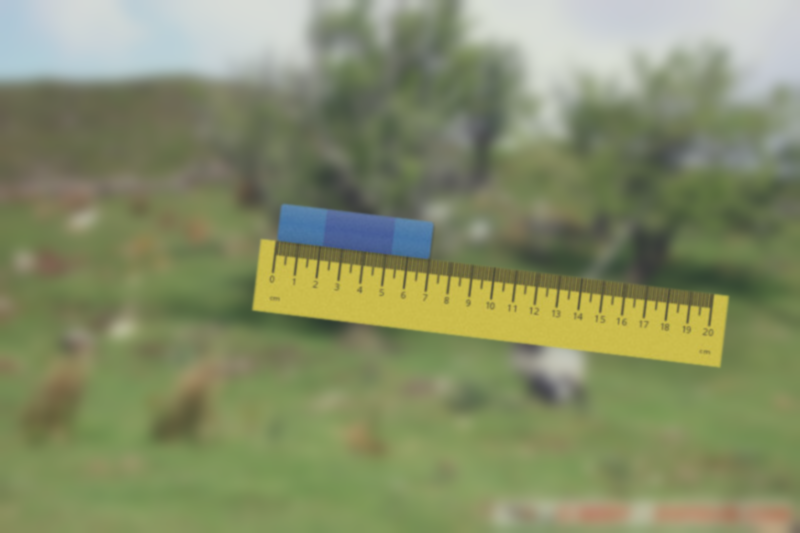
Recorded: 7 cm
